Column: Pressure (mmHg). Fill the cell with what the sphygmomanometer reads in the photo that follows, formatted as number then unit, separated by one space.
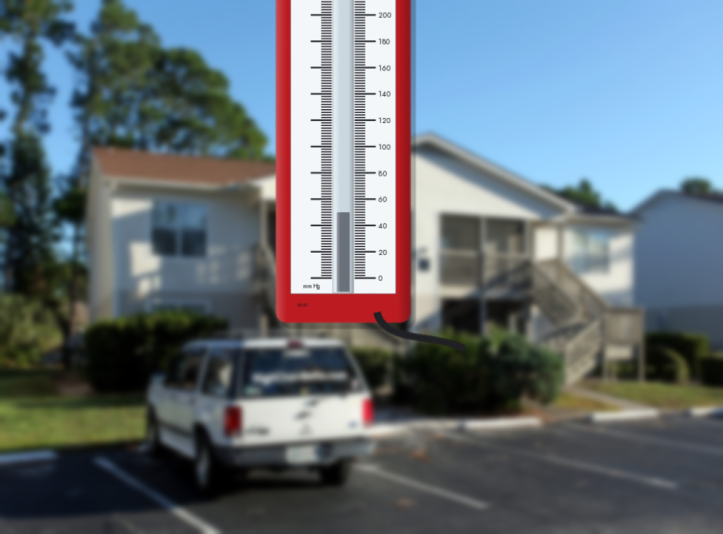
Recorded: 50 mmHg
